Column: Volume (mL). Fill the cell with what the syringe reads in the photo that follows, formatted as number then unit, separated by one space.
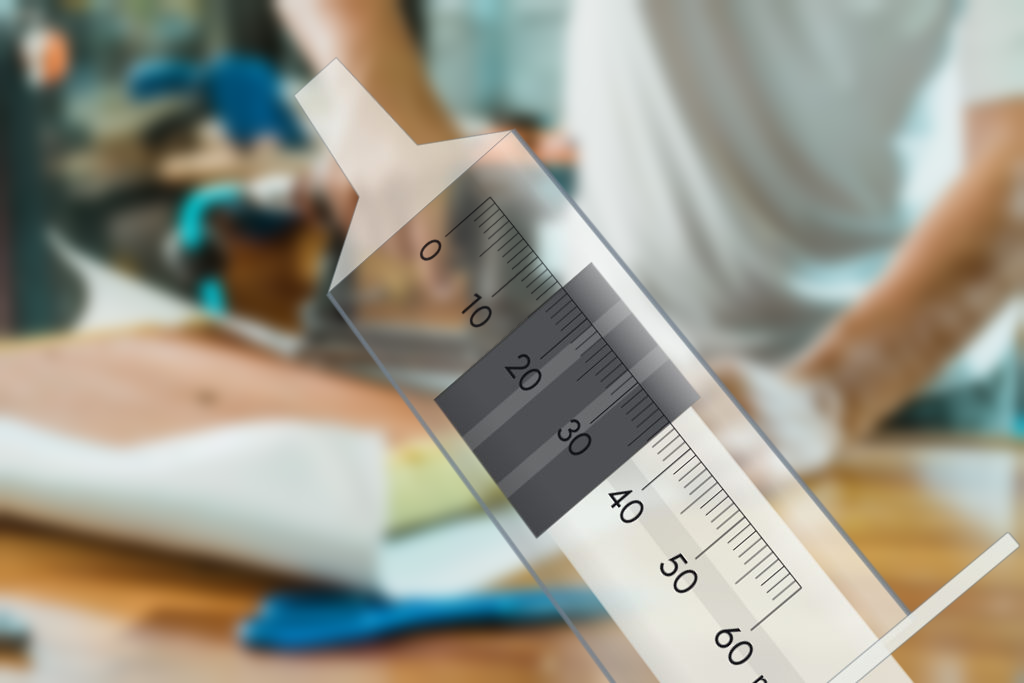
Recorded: 15 mL
